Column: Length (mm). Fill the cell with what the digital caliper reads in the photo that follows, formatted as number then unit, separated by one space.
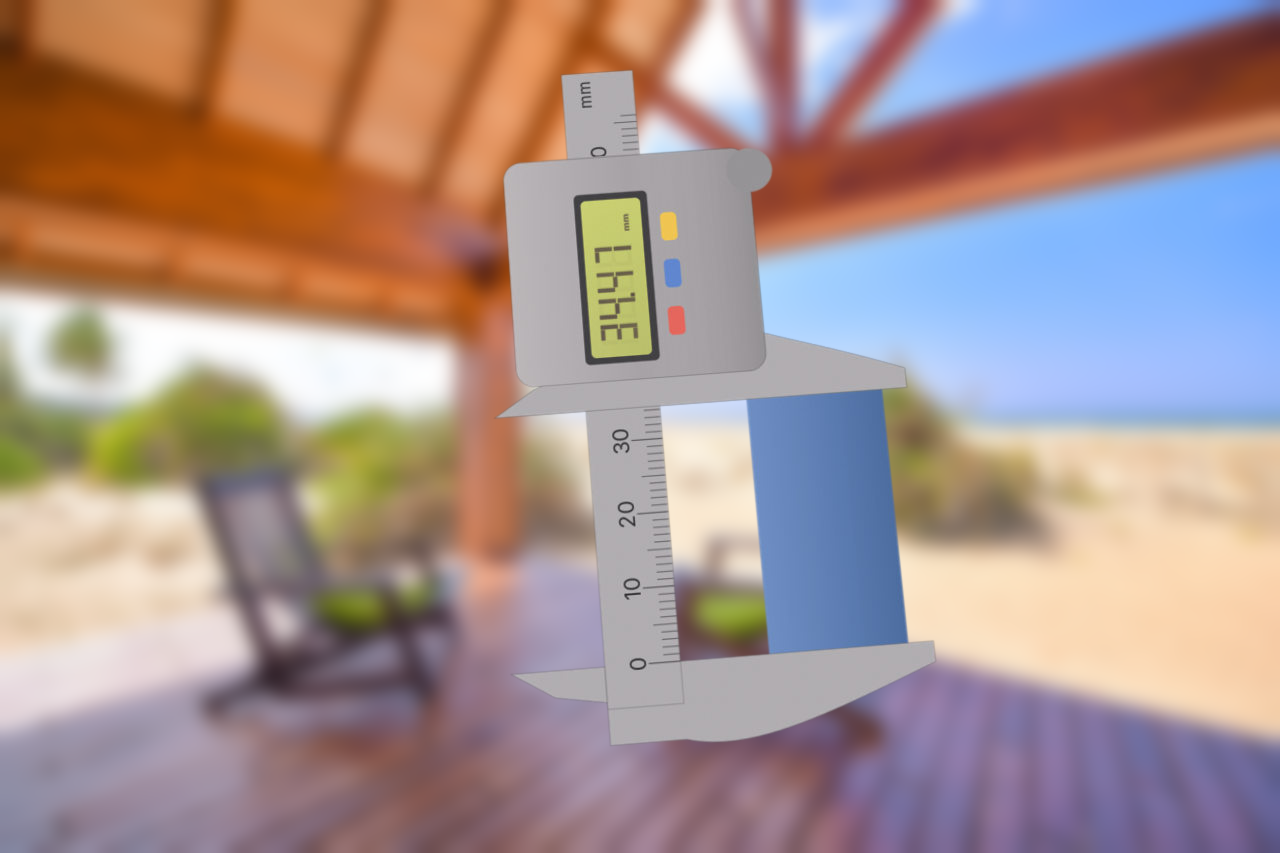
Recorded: 34.47 mm
